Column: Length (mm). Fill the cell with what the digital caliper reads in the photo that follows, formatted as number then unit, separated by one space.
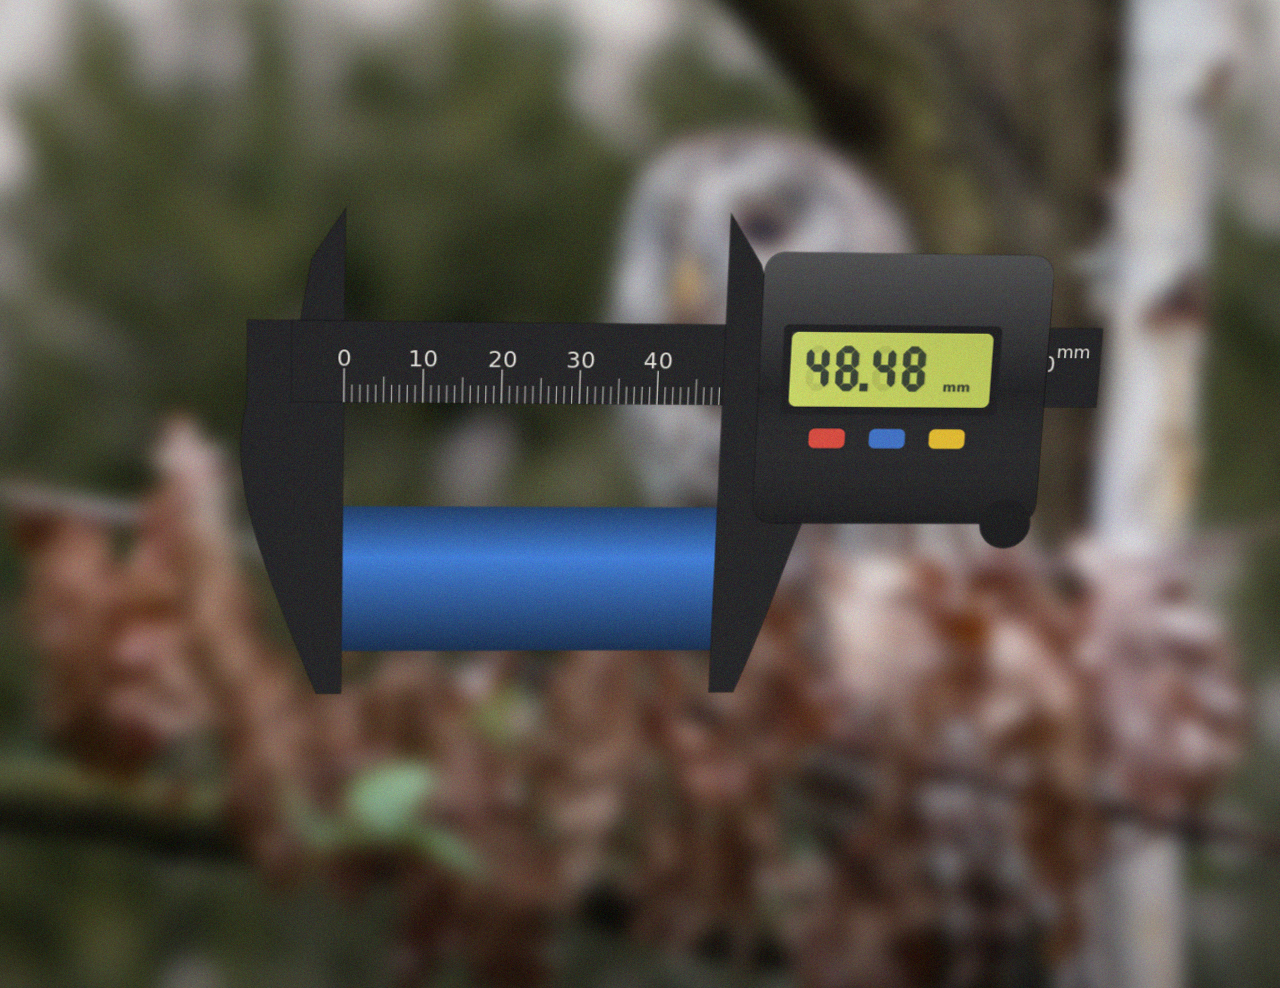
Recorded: 48.48 mm
